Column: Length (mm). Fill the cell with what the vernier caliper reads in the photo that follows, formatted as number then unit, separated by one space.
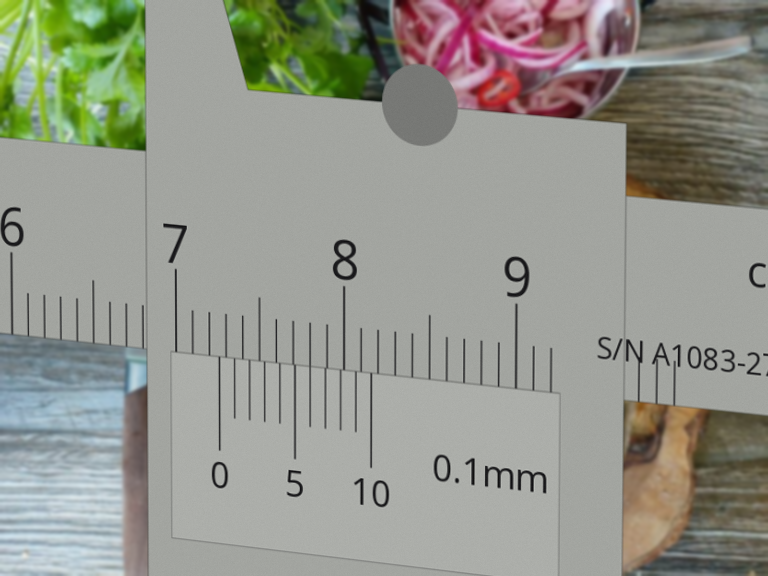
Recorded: 72.6 mm
